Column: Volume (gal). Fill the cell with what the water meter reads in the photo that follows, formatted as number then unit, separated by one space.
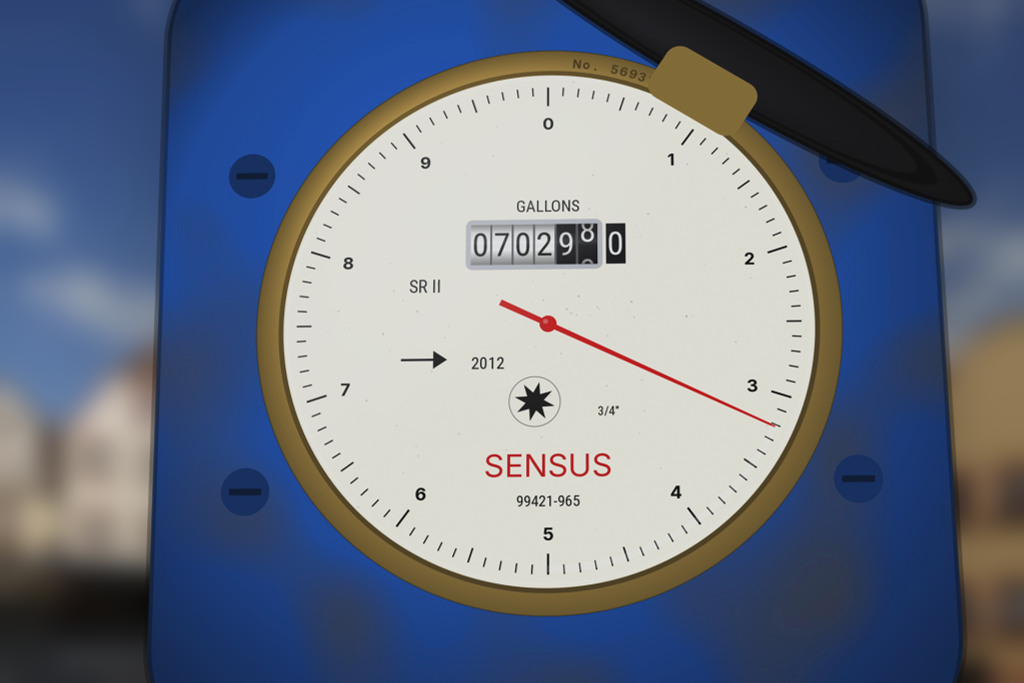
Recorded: 702983.2 gal
